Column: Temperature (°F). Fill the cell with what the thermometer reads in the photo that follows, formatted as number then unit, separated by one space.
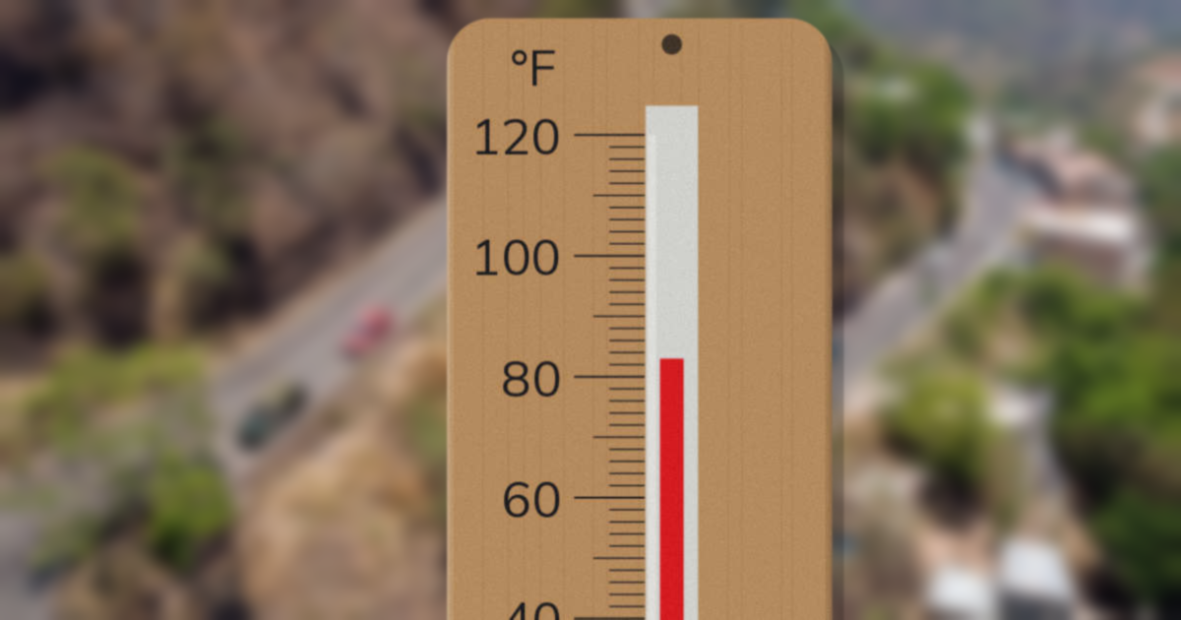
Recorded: 83 °F
